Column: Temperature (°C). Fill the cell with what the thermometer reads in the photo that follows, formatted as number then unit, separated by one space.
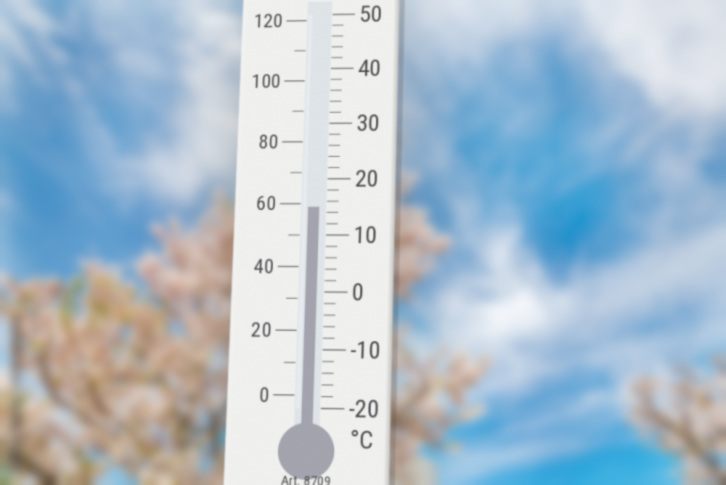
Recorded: 15 °C
